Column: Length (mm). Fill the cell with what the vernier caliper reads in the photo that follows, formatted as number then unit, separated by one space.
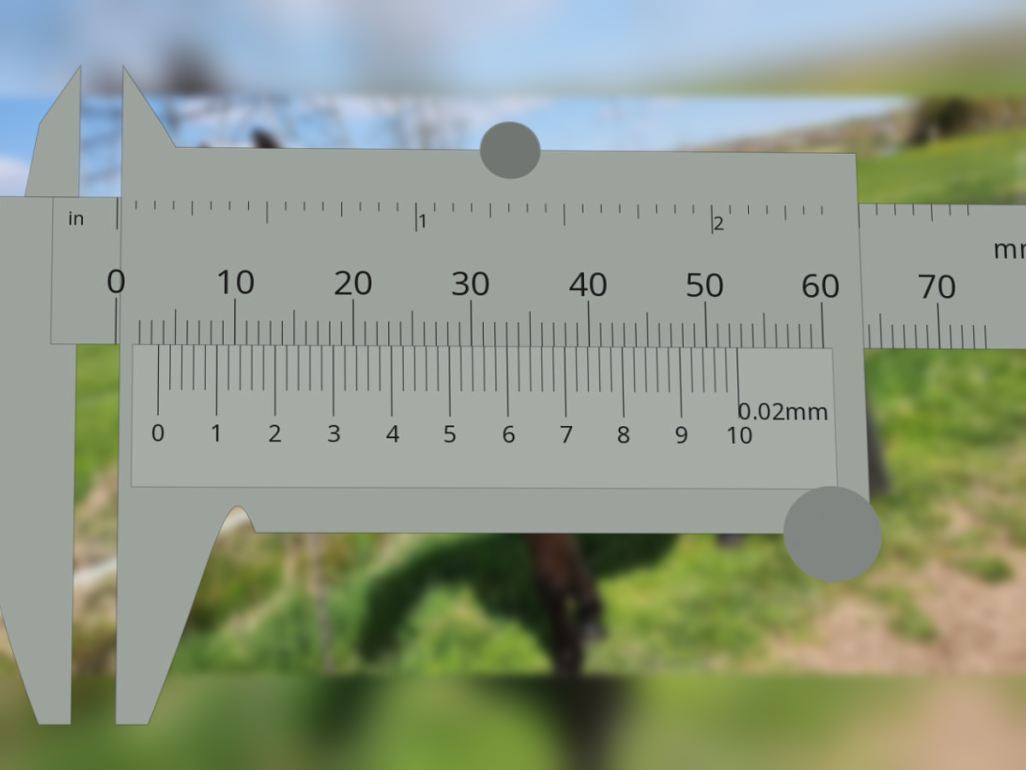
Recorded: 3.6 mm
